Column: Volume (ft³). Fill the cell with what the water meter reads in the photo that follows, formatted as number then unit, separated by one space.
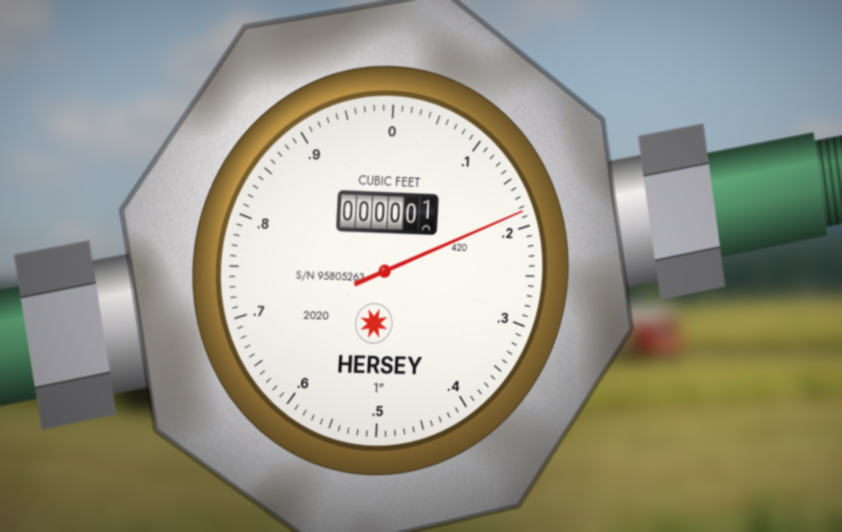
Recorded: 1.18 ft³
